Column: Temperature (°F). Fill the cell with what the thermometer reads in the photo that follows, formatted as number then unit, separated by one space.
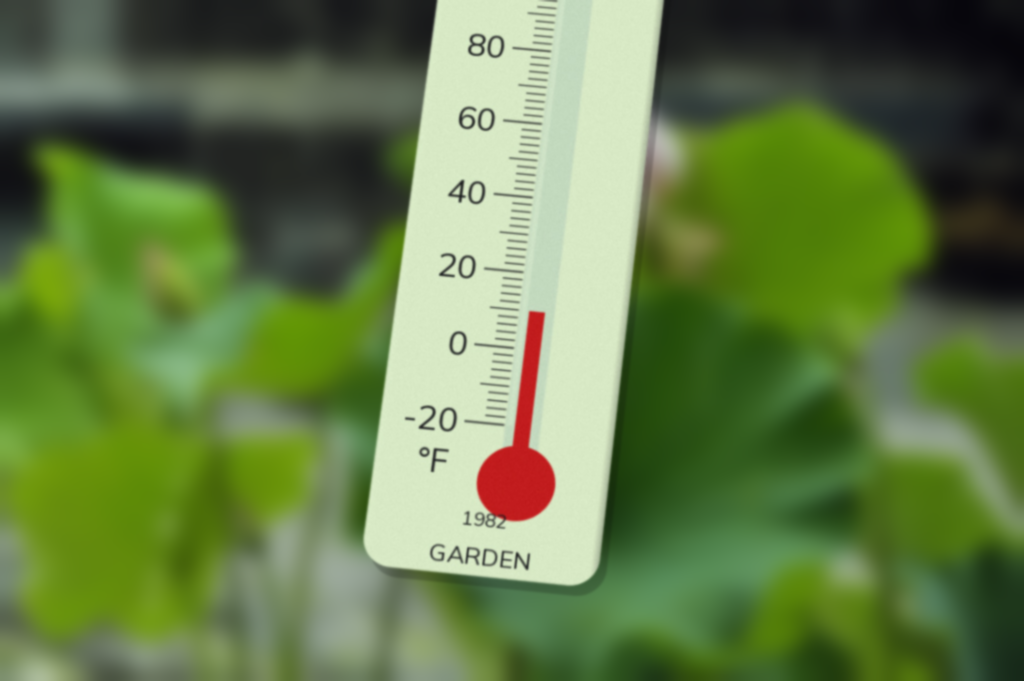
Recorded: 10 °F
